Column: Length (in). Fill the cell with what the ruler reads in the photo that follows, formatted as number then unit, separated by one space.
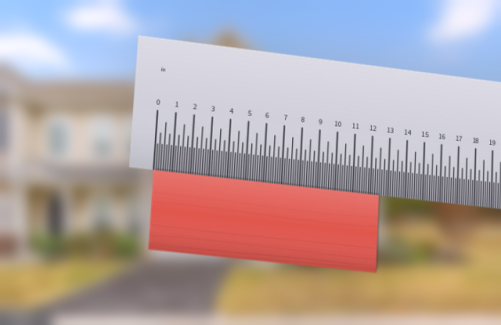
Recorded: 12.5 in
